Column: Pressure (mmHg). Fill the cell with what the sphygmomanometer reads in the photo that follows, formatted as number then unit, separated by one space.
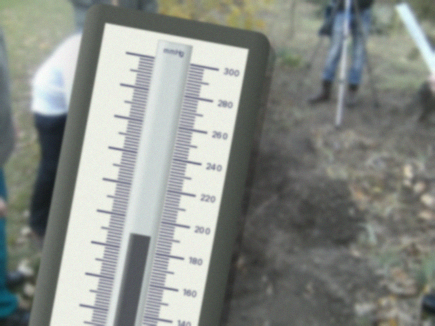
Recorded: 190 mmHg
